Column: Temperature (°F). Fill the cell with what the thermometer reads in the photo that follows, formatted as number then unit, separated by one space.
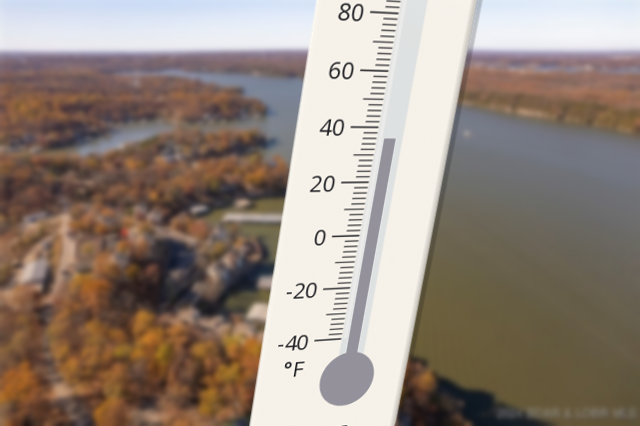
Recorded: 36 °F
